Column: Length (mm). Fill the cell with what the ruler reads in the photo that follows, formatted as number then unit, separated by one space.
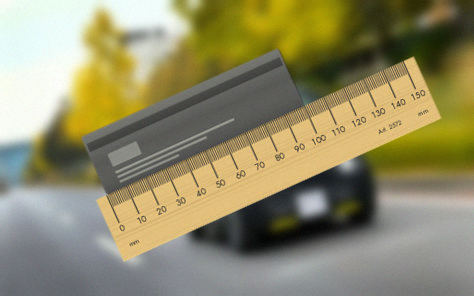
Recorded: 100 mm
